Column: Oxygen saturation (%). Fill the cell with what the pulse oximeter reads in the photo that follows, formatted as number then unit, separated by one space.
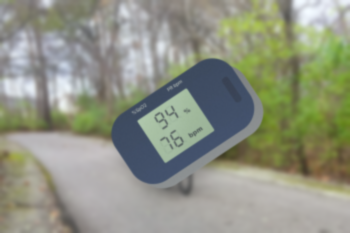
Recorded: 94 %
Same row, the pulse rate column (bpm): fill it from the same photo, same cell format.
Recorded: 76 bpm
